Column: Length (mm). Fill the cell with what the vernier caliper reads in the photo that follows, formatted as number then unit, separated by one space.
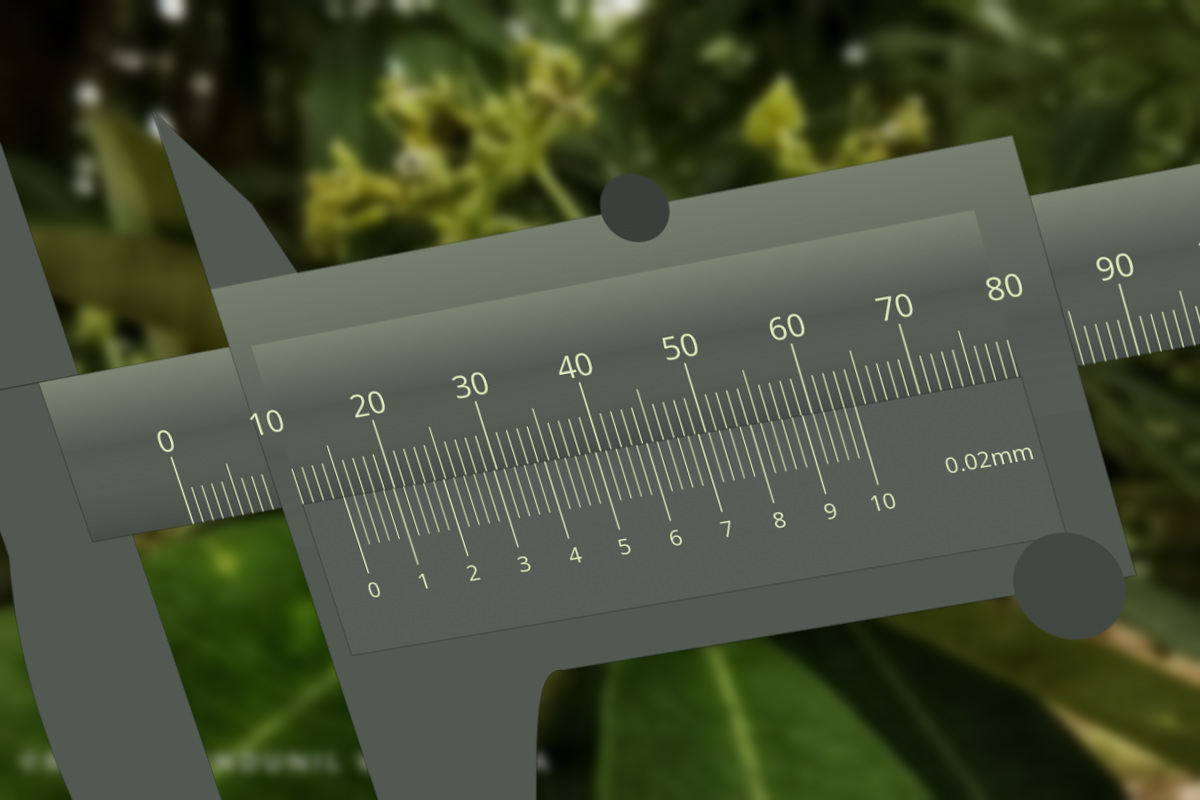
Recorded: 15.0 mm
